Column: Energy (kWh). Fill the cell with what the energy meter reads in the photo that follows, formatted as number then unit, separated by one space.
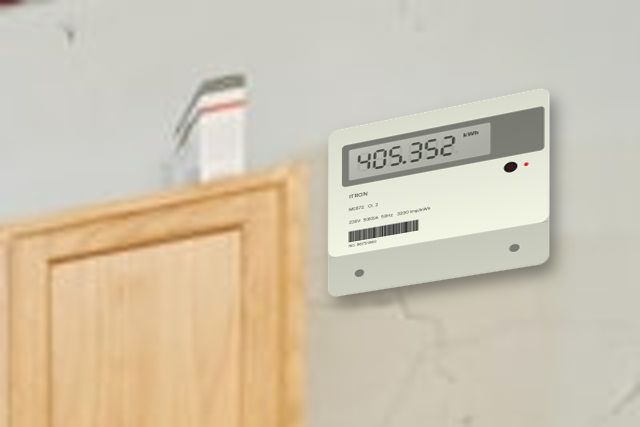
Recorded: 405.352 kWh
